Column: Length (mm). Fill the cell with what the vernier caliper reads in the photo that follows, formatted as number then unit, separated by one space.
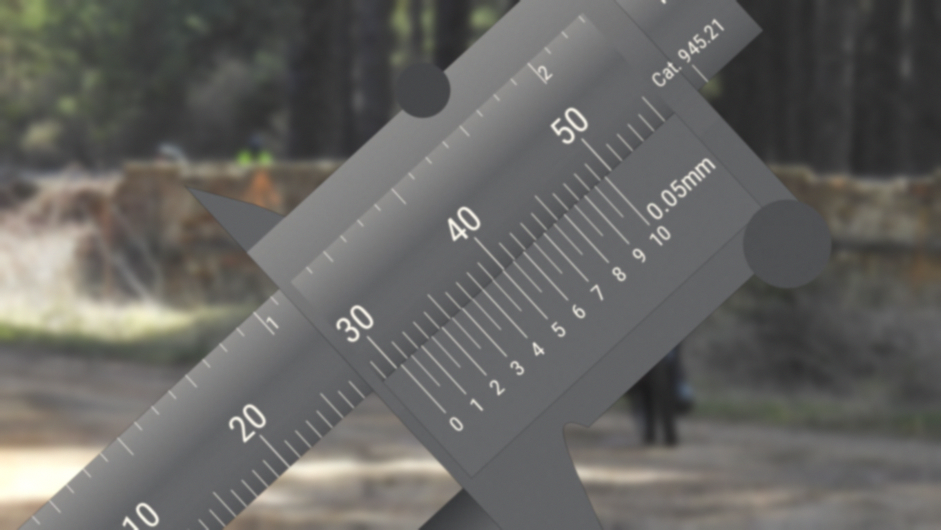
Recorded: 30.4 mm
